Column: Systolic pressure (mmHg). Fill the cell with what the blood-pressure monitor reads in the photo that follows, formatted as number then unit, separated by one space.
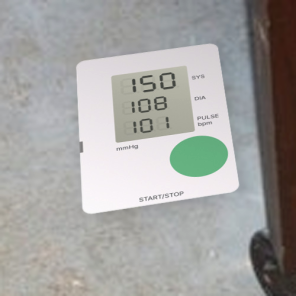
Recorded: 150 mmHg
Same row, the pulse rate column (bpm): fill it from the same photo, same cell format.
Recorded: 101 bpm
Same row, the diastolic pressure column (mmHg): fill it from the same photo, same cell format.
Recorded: 108 mmHg
